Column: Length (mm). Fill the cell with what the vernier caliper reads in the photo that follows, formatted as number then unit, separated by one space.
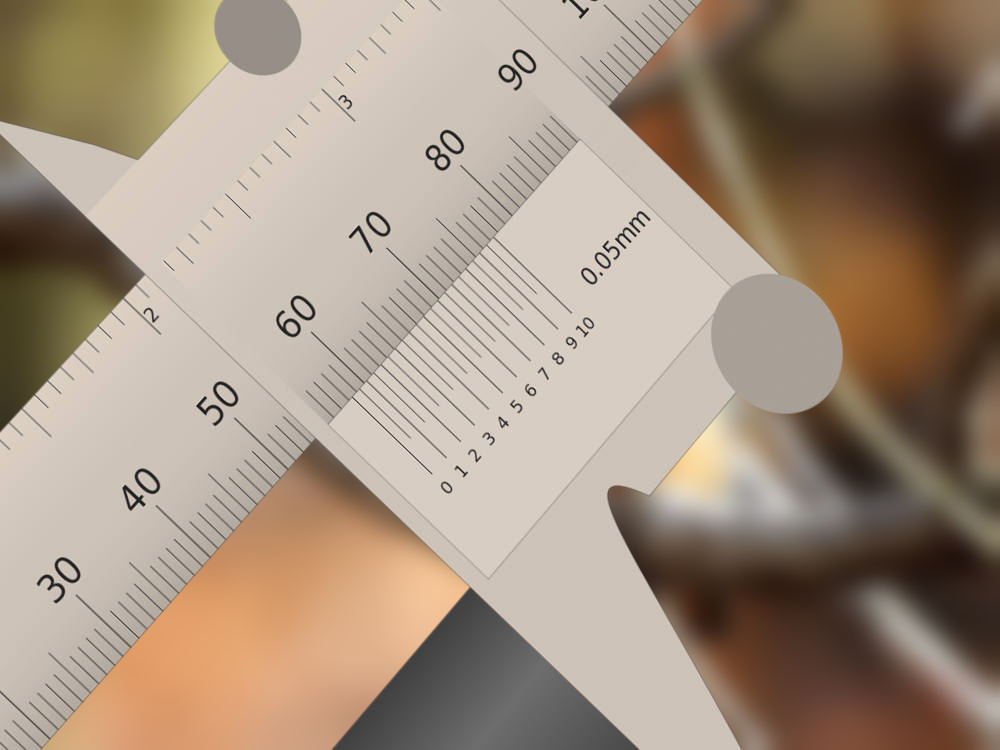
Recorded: 58.4 mm
